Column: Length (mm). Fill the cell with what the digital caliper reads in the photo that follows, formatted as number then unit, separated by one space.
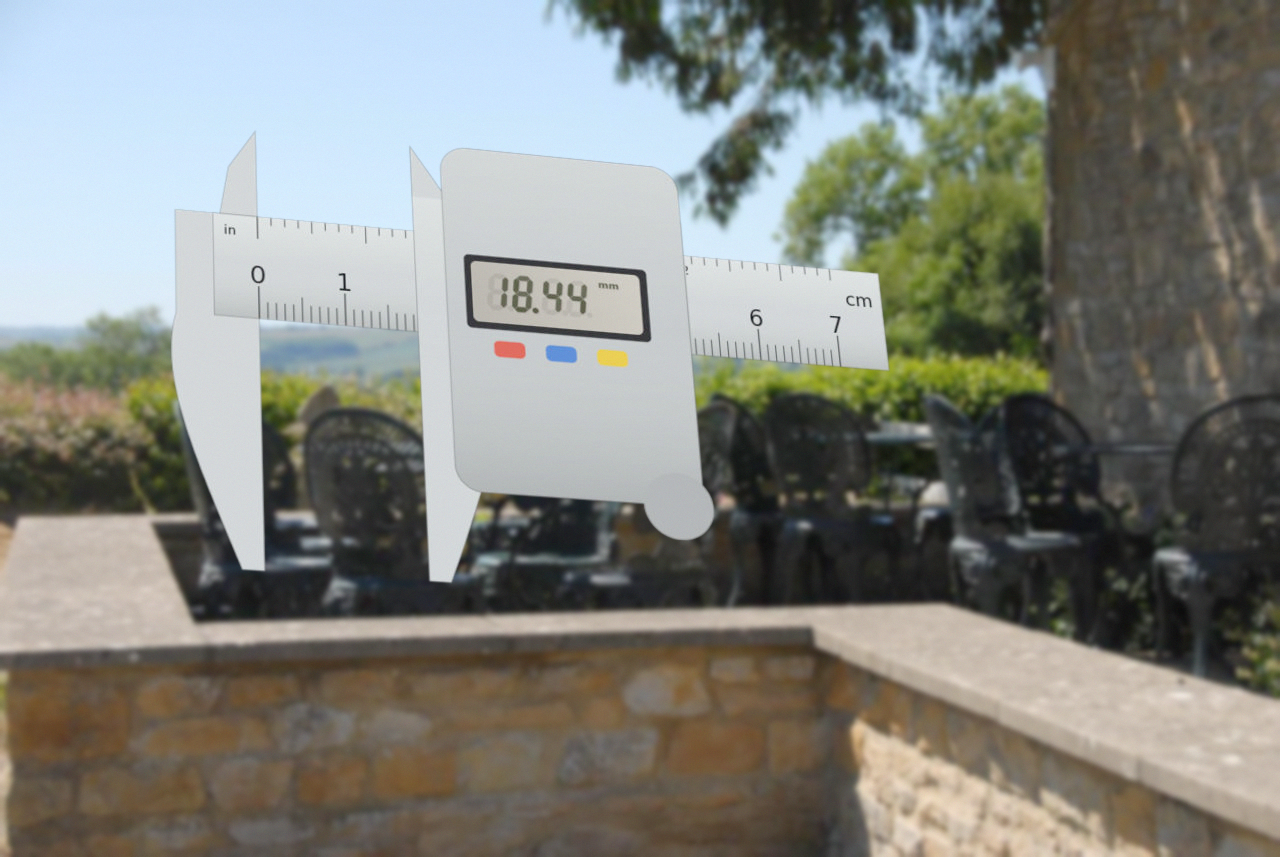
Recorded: 18.44 mm
